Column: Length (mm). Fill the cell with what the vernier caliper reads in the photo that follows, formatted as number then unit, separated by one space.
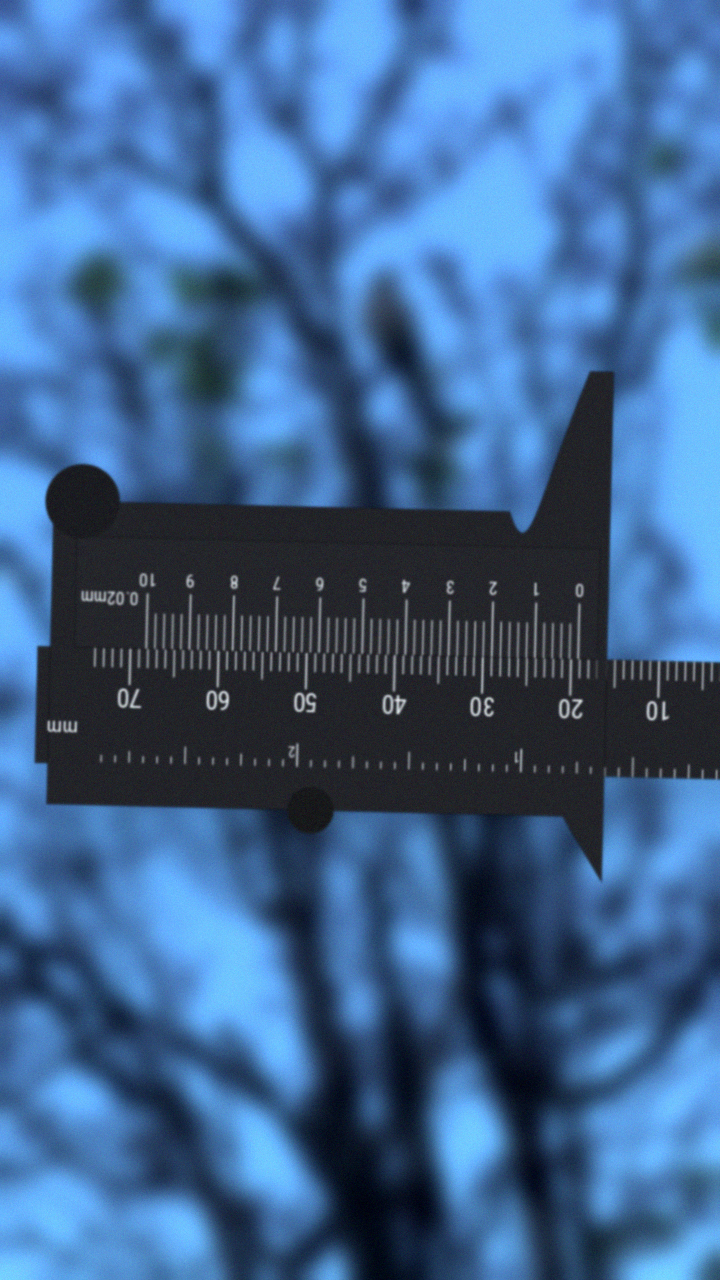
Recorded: 19.2 mm
